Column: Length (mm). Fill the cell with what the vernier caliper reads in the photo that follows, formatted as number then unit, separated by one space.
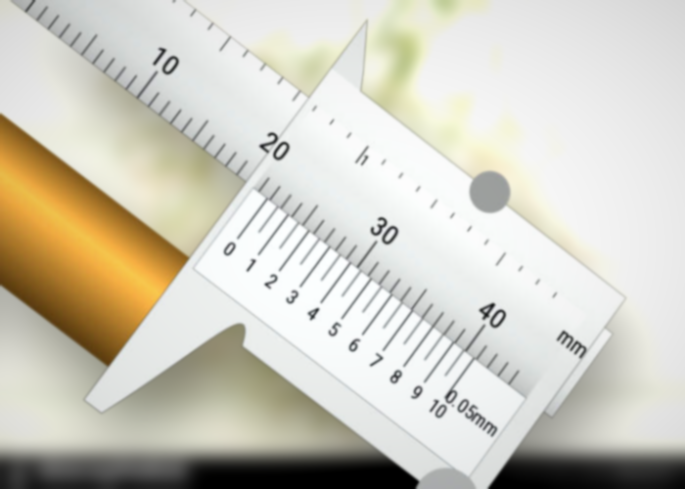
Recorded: 21.8 mm
